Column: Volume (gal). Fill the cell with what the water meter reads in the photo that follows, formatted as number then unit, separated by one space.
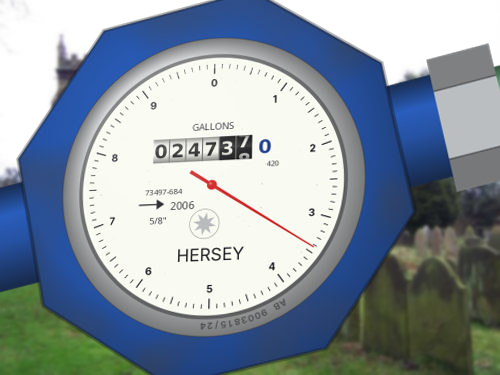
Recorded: 247373.4 gal
